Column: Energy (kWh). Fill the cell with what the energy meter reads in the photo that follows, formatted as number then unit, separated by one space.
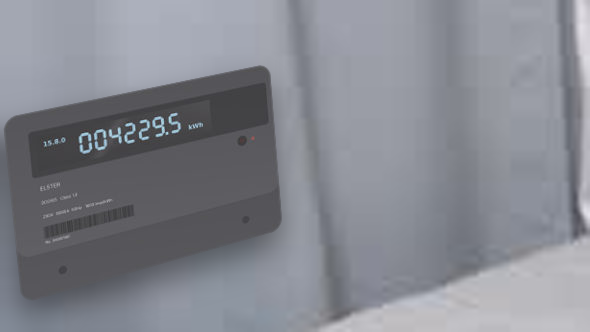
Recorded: 4229.5 kWh
